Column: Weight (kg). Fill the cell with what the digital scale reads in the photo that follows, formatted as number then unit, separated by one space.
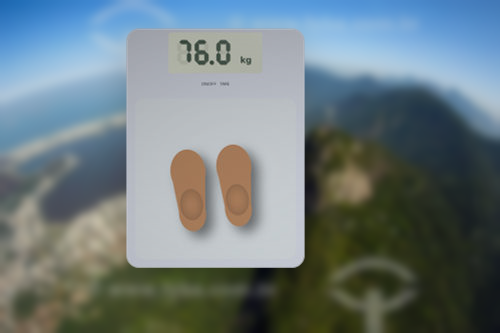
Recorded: 76.0 kg
